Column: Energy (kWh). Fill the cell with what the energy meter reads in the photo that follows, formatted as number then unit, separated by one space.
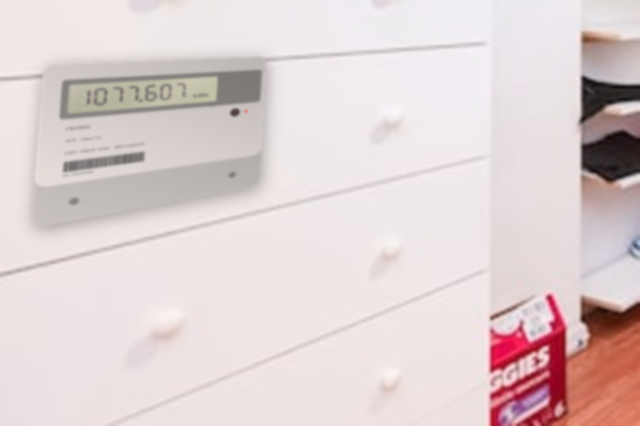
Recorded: 1077.607 kWh
